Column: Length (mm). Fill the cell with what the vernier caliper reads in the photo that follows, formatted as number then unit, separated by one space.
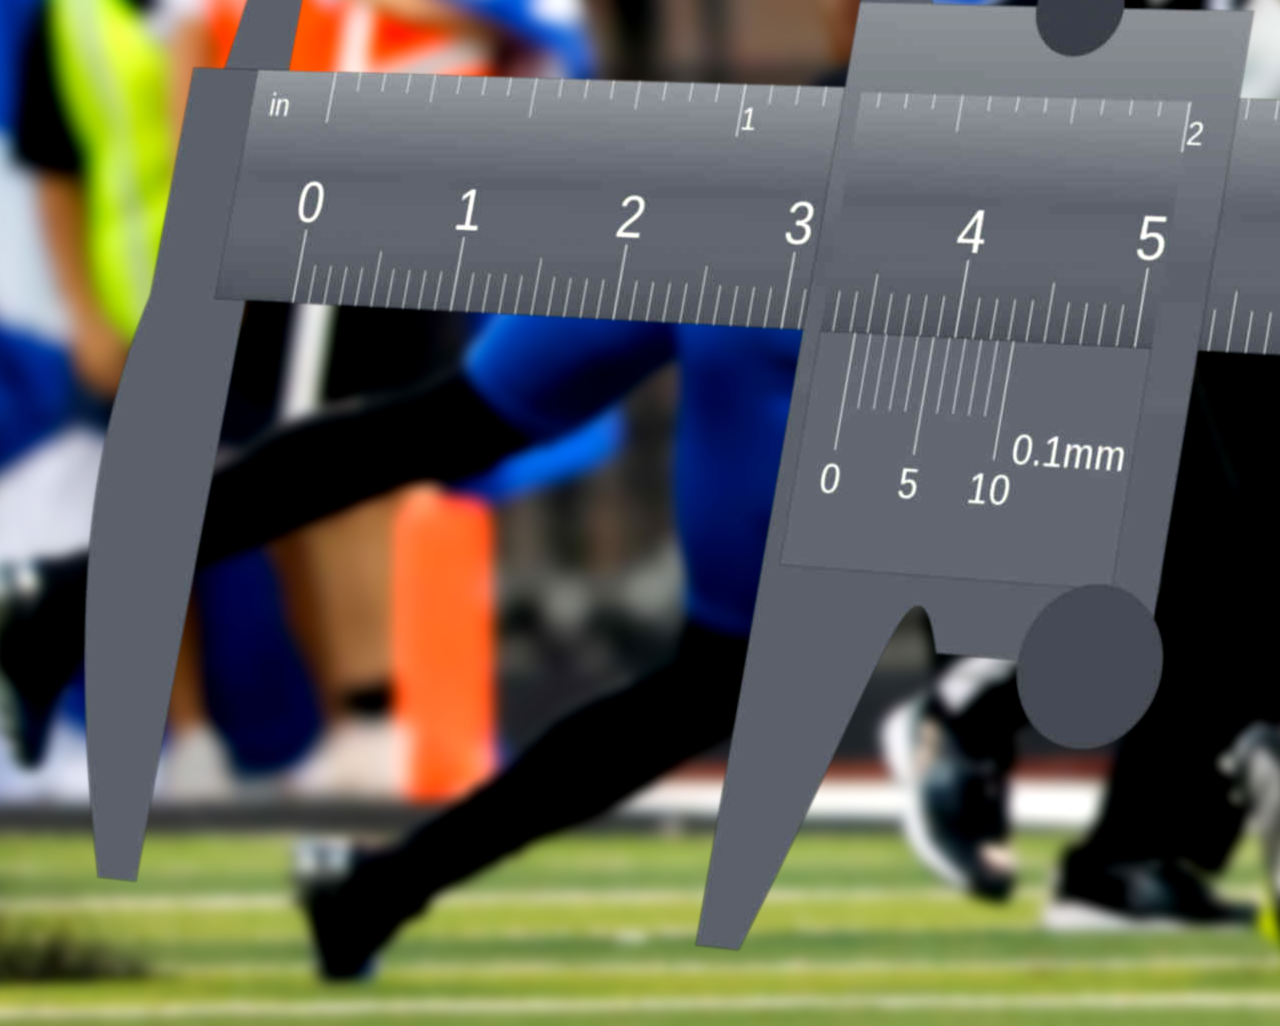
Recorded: 34.3 mm
